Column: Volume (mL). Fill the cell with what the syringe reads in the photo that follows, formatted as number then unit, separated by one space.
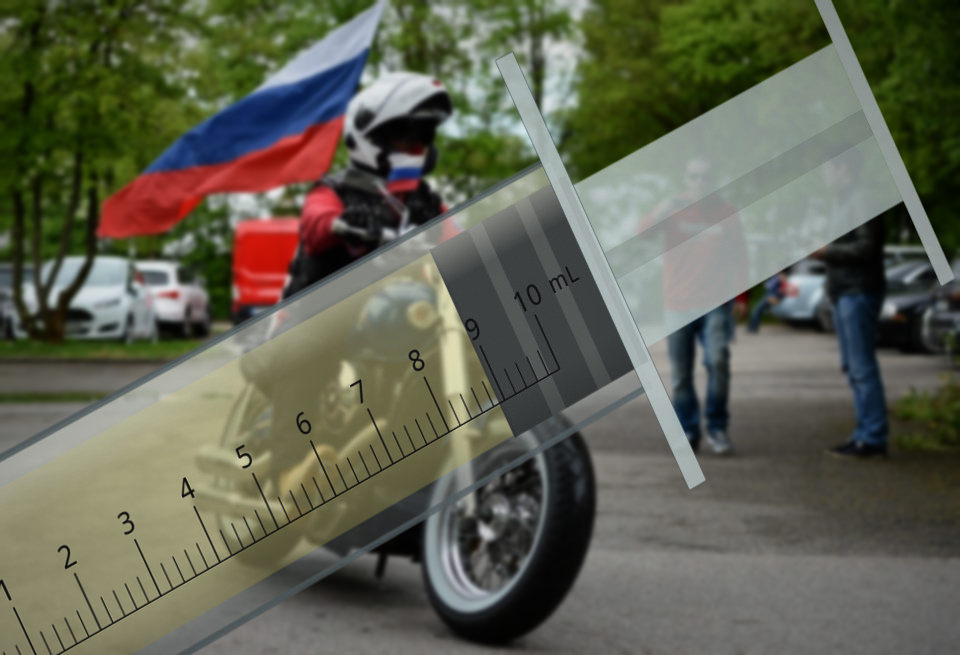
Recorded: 8.9 mL
